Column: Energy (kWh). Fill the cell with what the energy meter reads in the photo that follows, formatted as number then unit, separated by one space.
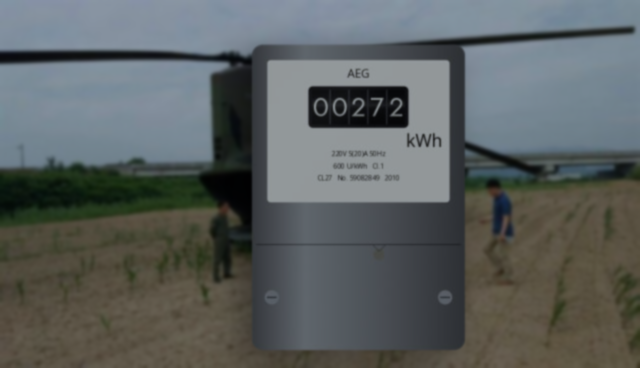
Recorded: 272 kWh
